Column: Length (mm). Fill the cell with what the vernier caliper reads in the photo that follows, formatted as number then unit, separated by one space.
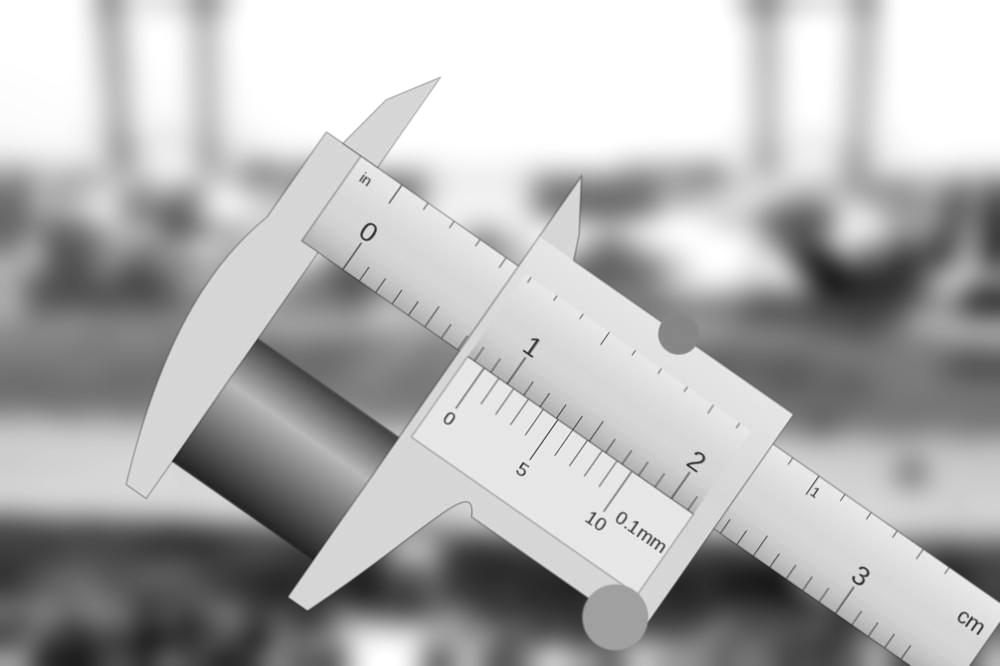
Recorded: 8.6 mm
